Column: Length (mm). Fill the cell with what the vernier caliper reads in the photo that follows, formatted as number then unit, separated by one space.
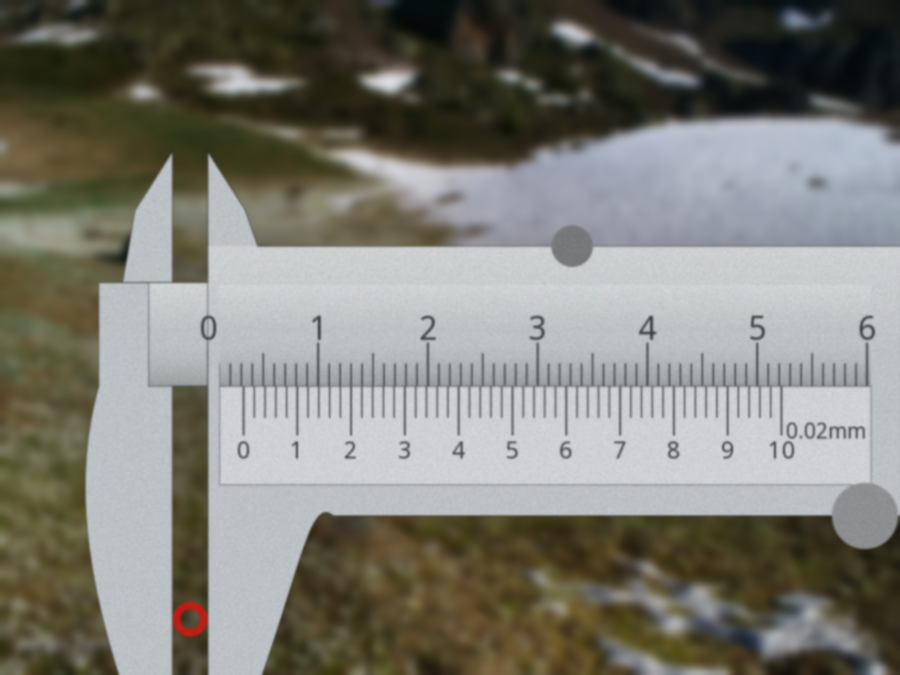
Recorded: 3.2 mm
